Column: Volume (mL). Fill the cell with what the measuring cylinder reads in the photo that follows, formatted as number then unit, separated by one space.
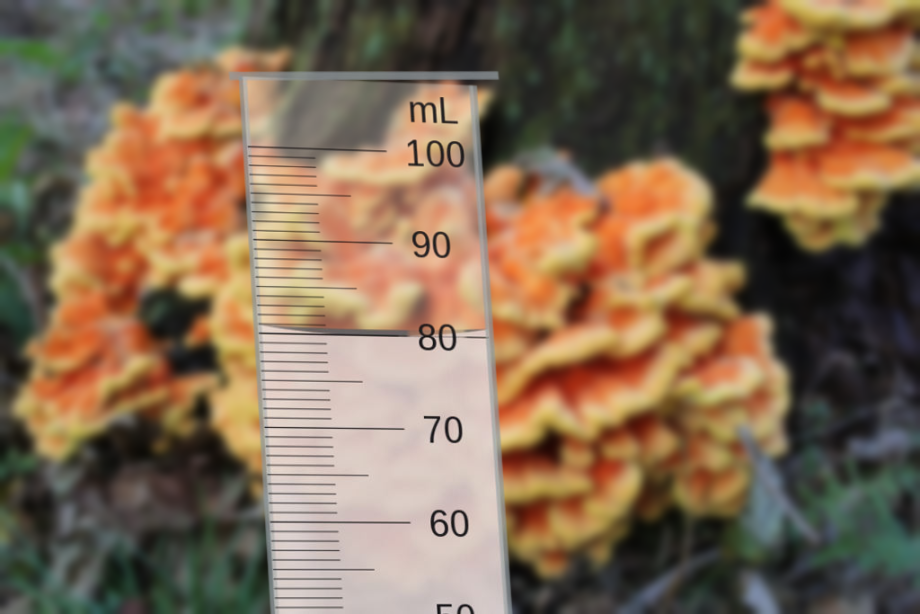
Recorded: 80 mL
